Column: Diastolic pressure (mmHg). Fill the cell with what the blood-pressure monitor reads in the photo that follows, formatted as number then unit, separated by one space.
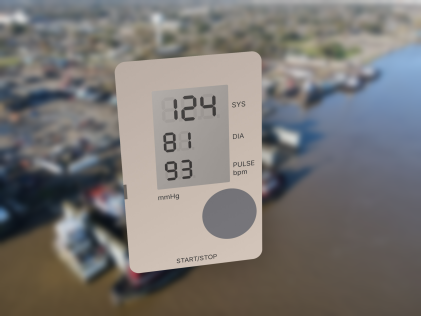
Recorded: 81 mmHg
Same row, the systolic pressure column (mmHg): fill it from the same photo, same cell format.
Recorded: 124 mmHg
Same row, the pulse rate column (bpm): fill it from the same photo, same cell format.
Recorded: 93 bpm
